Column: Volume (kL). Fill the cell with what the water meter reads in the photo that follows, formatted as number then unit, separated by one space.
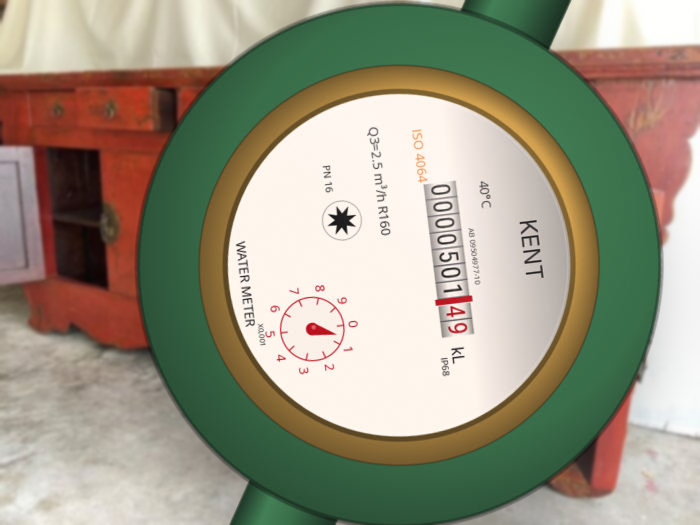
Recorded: 501.490 kL
